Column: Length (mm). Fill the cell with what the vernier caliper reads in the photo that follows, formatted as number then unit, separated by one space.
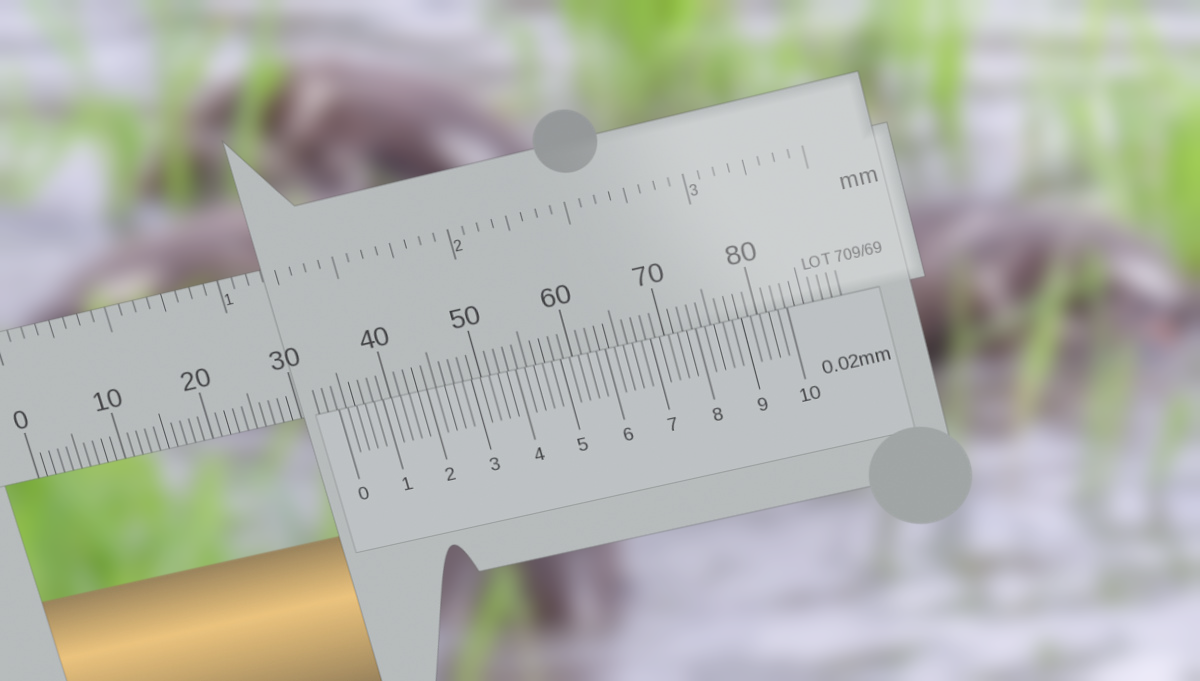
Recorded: 34.2 mm
